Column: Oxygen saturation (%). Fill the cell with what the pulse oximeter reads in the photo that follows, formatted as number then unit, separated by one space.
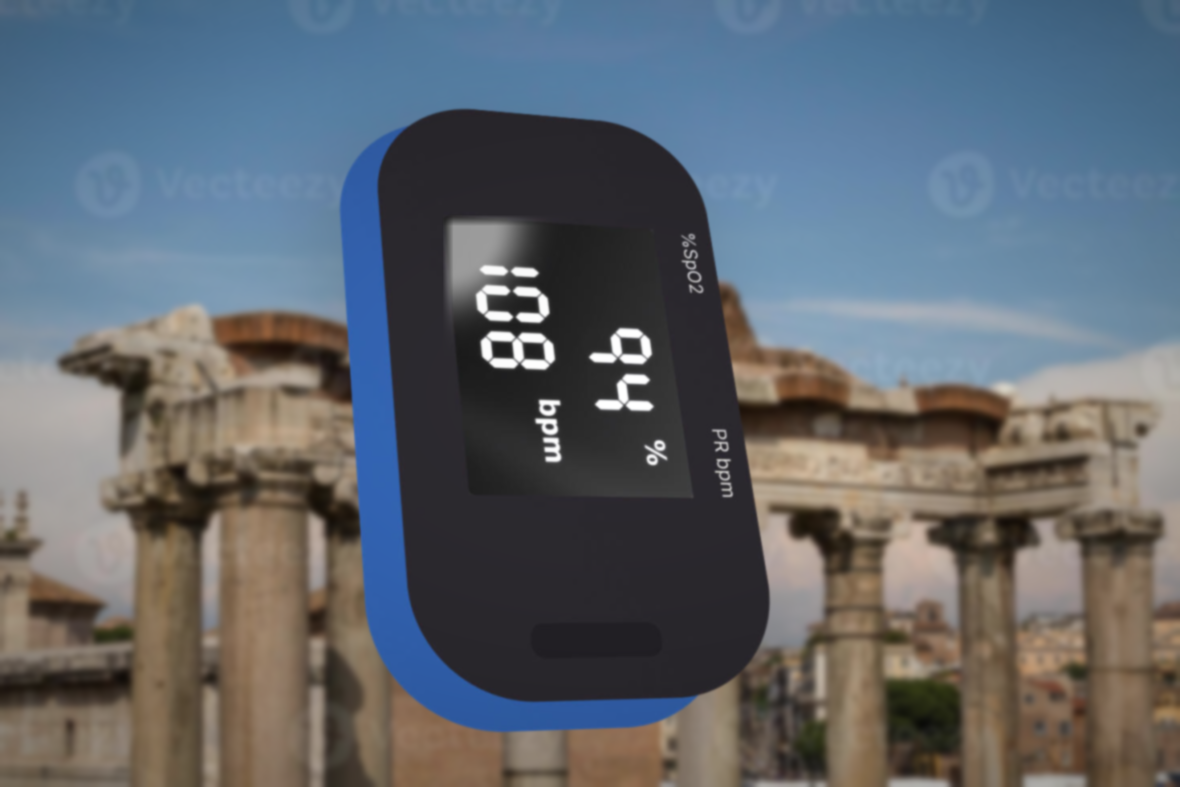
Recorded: 94 %
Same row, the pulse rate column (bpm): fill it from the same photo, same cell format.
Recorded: 108 bpm
